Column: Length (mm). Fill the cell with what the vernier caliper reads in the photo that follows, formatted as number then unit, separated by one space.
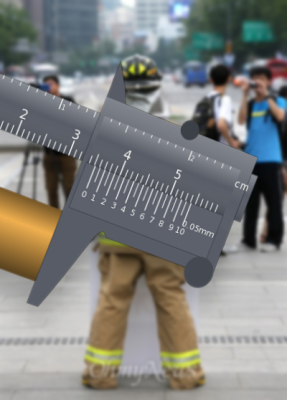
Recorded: 35.2 mm
